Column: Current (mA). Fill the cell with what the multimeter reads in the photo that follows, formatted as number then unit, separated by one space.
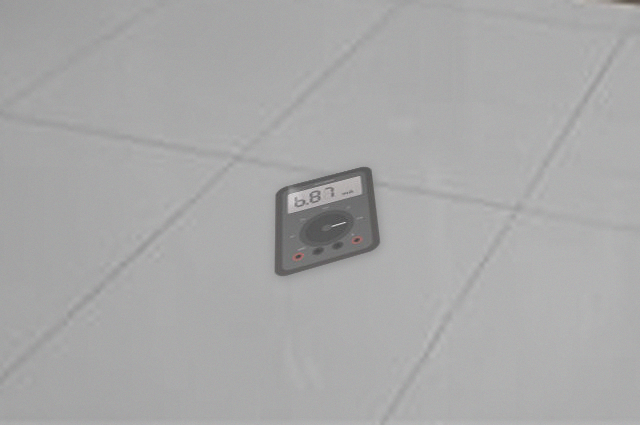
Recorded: 6.87 mA
